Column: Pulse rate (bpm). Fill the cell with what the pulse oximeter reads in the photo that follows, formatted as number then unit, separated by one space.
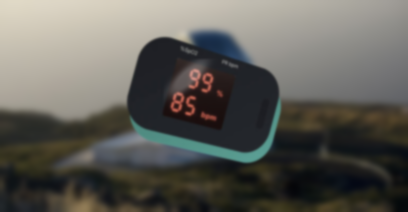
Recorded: 85 bpm
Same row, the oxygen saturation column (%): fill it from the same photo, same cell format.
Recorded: 99 %
